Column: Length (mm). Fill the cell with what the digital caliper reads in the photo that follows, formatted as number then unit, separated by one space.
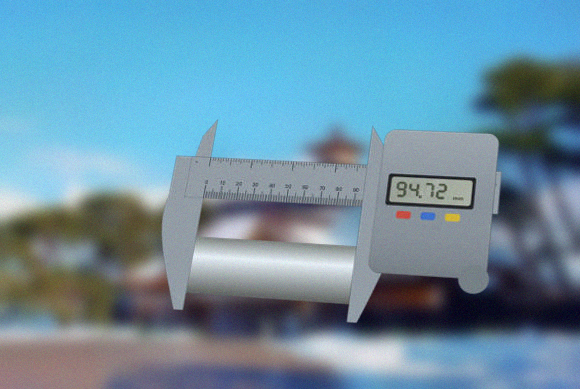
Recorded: 94.72 mm
